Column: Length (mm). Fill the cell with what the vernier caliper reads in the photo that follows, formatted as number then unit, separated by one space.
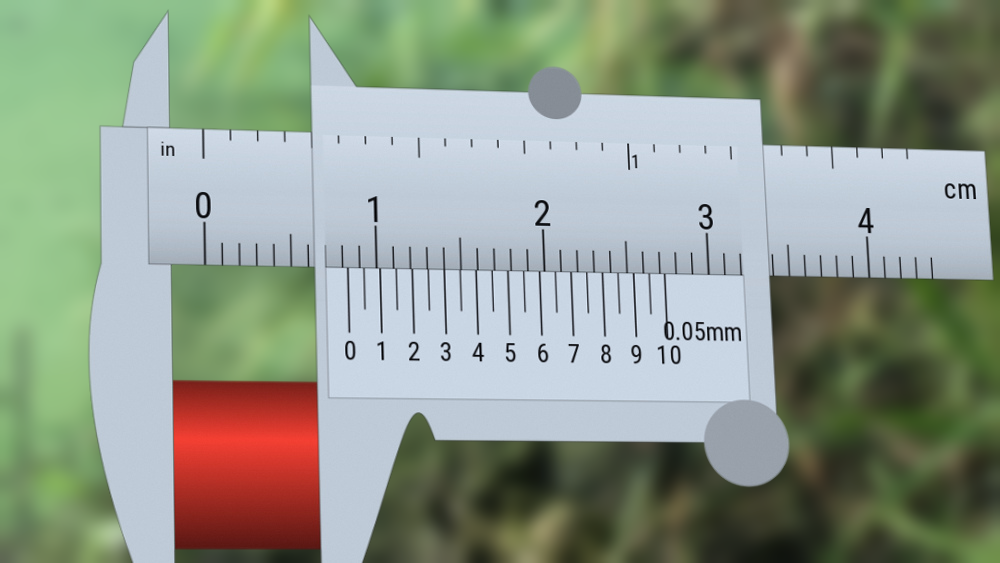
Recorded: 8.3 mm
